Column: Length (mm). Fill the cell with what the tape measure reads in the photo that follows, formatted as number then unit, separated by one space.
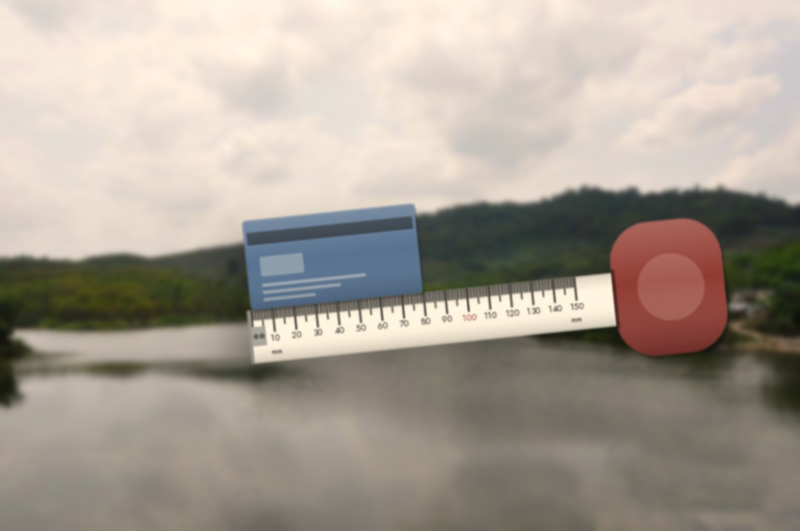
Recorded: 80 mm
